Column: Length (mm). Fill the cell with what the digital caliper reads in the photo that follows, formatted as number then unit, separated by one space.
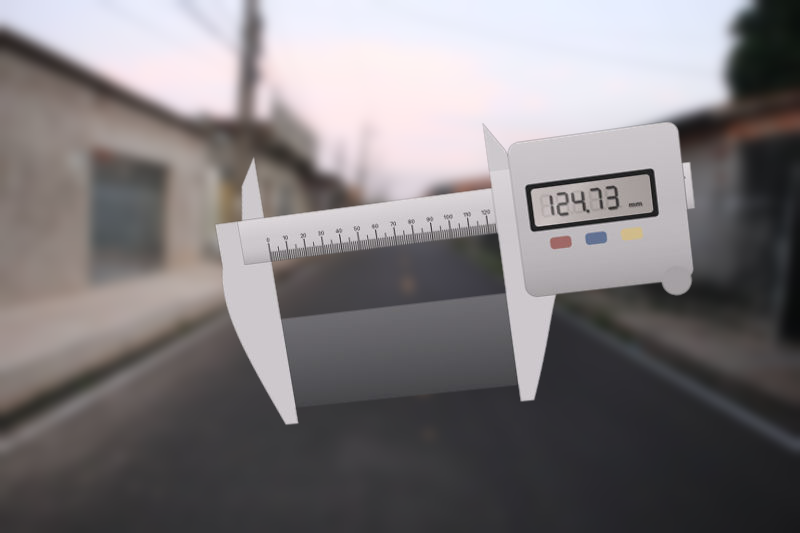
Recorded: 124.73 mm
